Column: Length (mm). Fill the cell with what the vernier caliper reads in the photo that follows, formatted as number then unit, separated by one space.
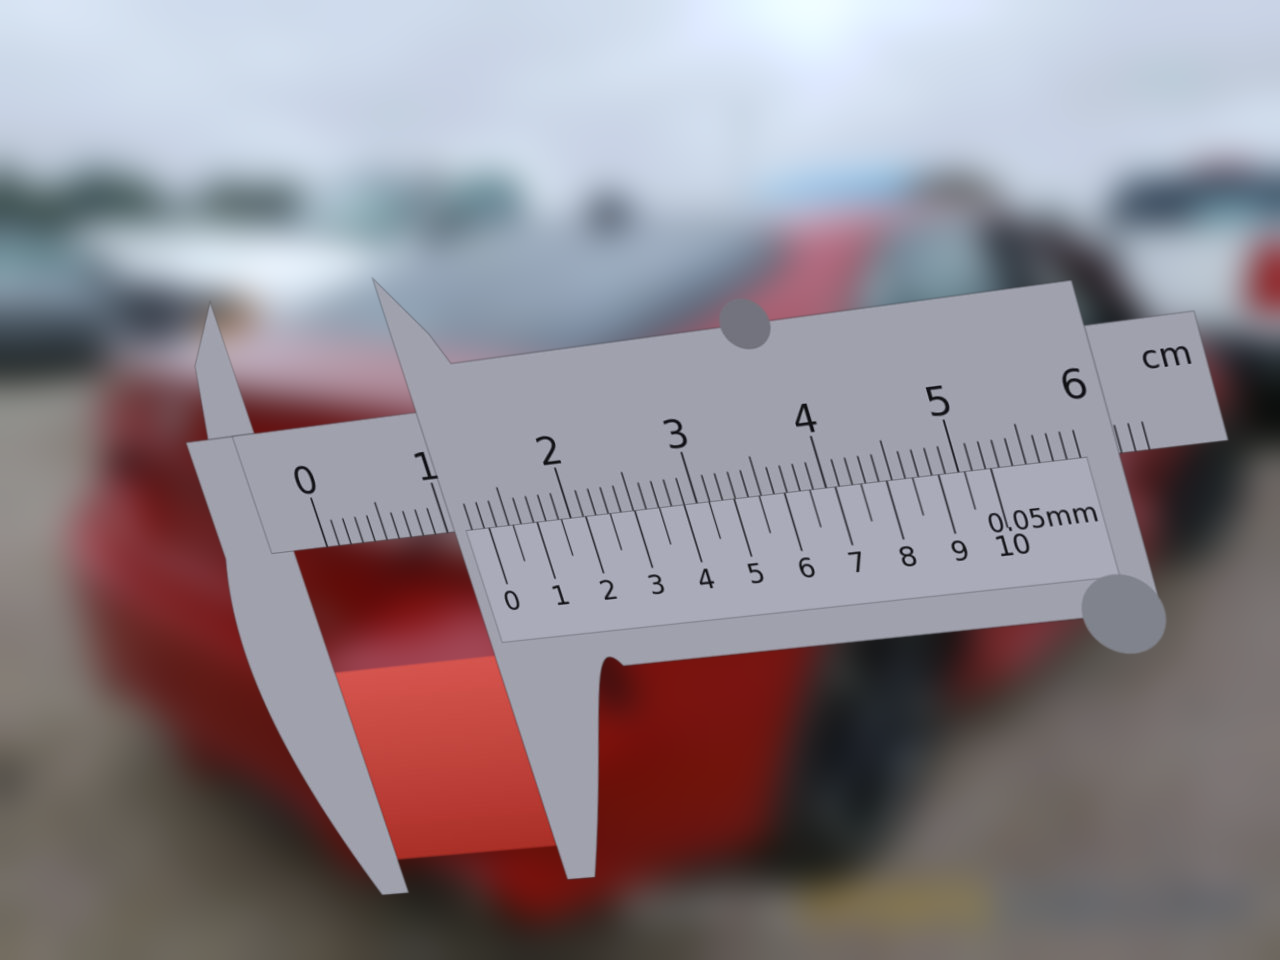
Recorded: 13.4 mm
